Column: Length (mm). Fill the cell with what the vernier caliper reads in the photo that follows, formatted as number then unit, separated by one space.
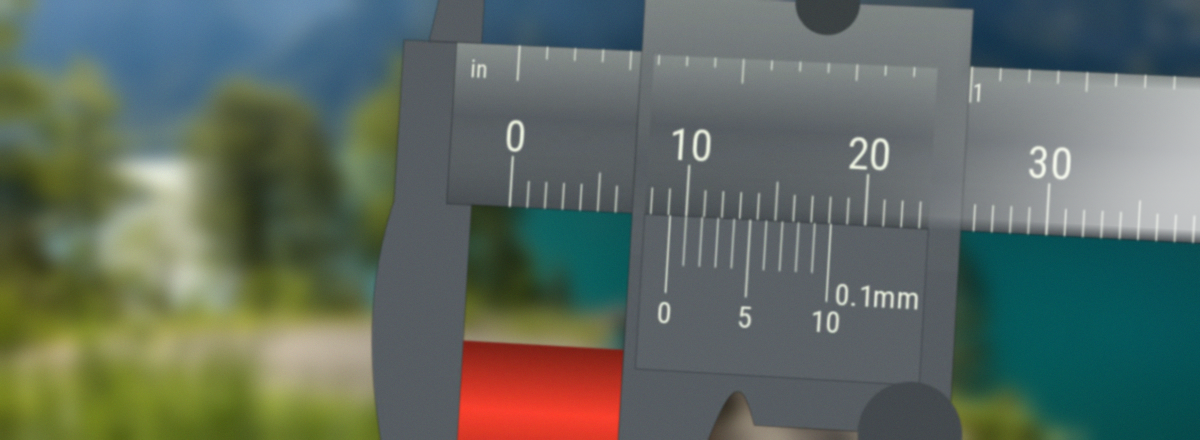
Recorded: 9.1 mm
